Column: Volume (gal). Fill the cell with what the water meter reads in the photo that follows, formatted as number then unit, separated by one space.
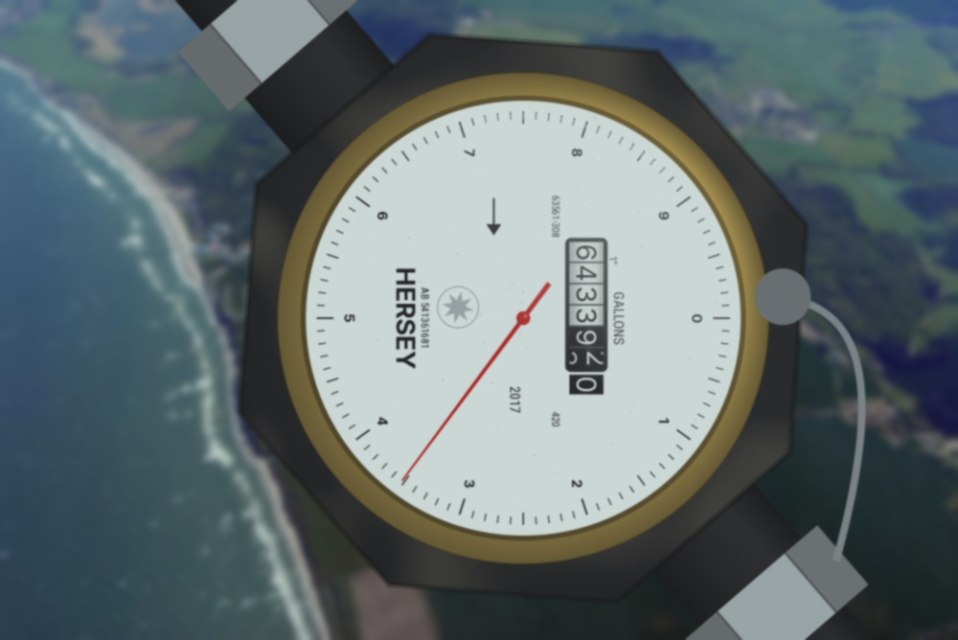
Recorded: 6433923.5 gal
